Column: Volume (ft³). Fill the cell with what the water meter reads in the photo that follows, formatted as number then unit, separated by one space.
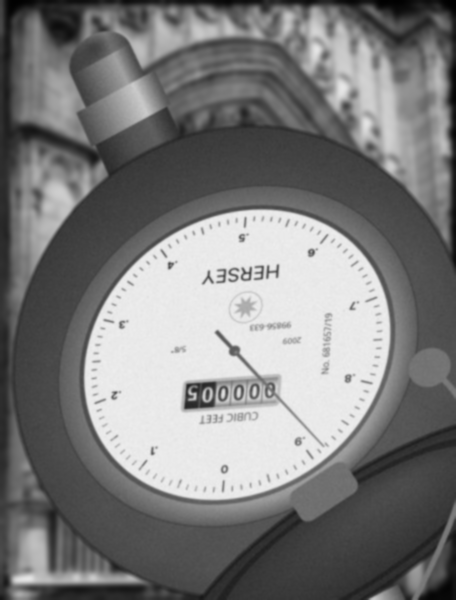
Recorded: 4.88 ft³
